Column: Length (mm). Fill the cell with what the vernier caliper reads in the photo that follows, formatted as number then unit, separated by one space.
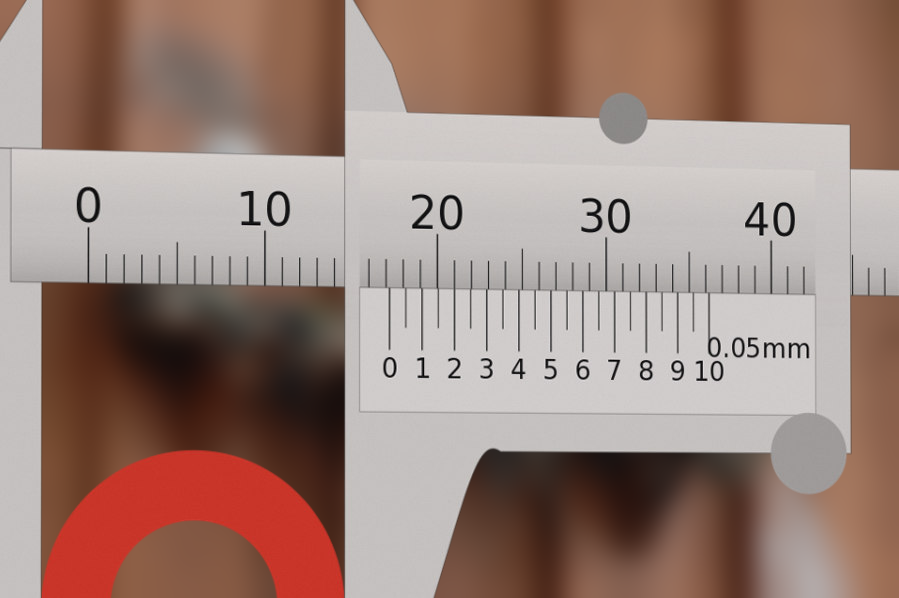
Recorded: 17.2 mm
